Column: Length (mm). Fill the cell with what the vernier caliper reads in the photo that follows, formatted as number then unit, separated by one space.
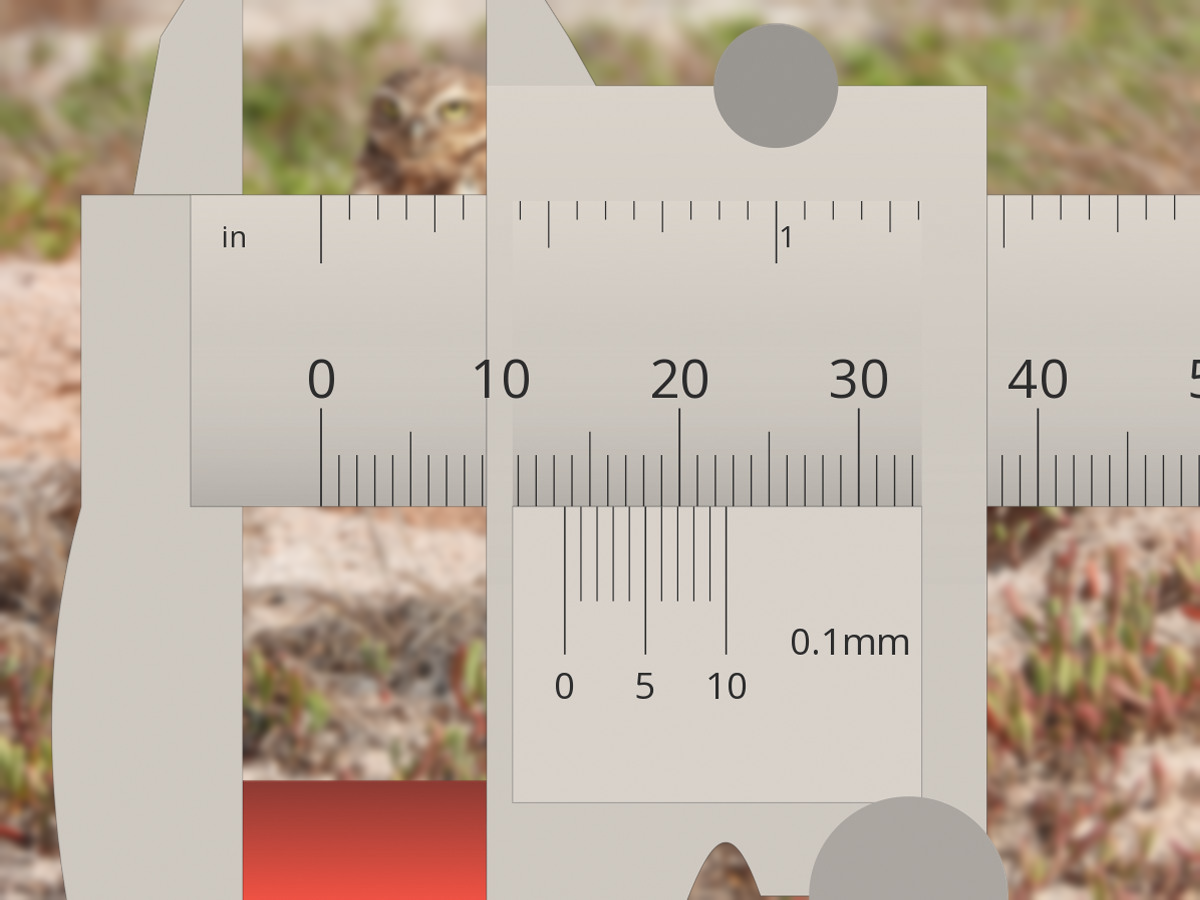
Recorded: 13.6 mm
